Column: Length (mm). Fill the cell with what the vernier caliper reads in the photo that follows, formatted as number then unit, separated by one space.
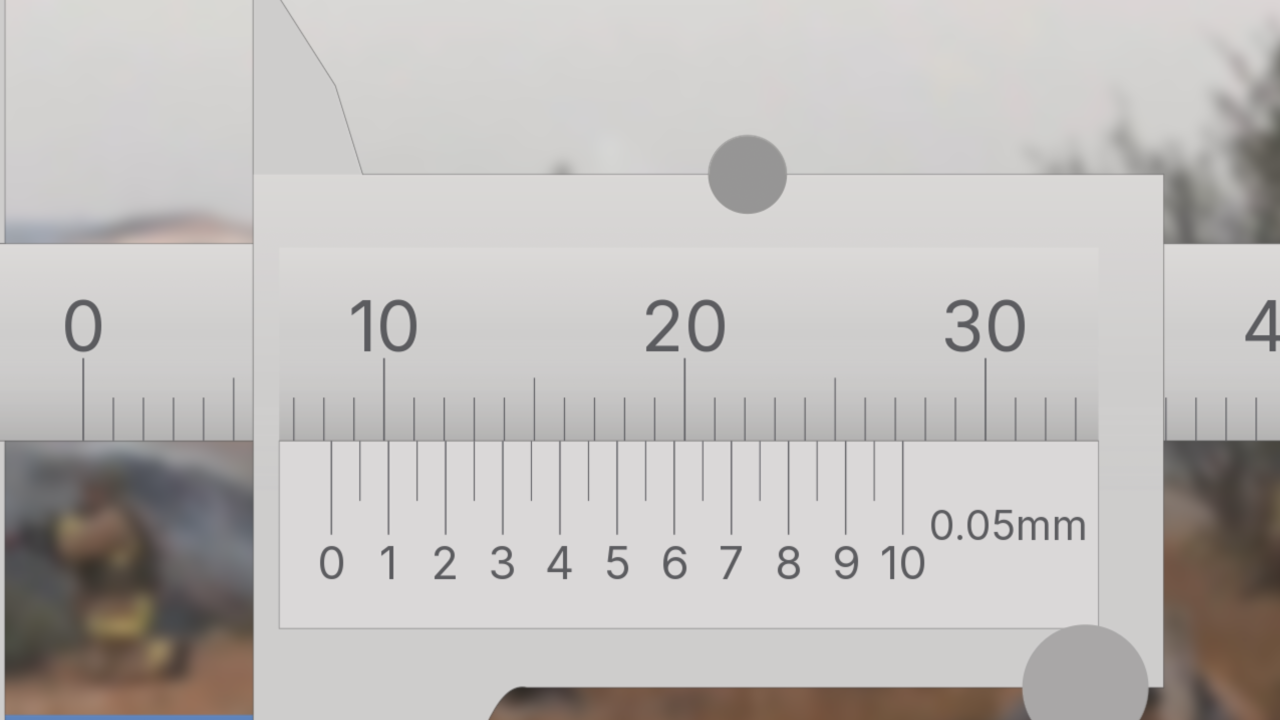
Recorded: 8.25 mm
